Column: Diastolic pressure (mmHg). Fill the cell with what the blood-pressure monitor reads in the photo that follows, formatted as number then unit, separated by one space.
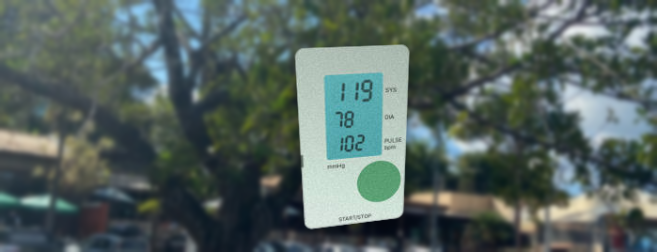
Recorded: 78 mmHg
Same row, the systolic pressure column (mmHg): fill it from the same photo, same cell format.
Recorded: 119 mmHg
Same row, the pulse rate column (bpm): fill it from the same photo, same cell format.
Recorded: 102 bpm
